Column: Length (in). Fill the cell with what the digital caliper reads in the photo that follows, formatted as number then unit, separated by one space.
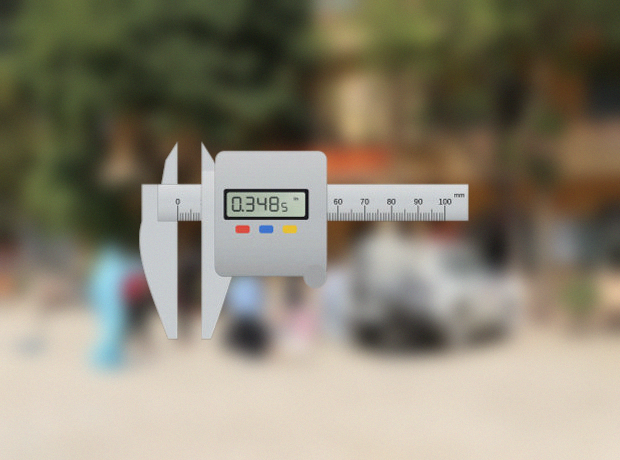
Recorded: 0.3485 in
